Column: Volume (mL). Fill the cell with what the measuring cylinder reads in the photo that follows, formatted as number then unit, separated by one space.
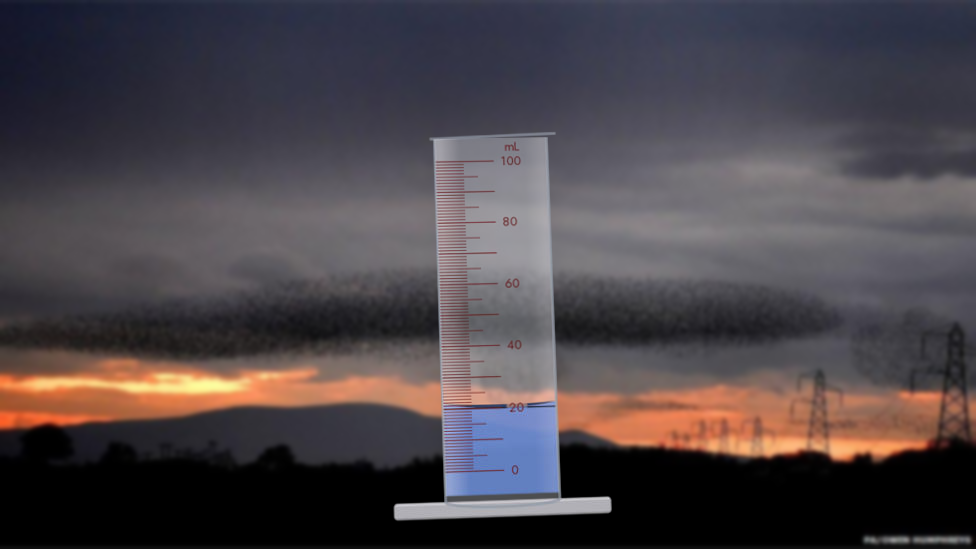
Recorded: 20 mL
